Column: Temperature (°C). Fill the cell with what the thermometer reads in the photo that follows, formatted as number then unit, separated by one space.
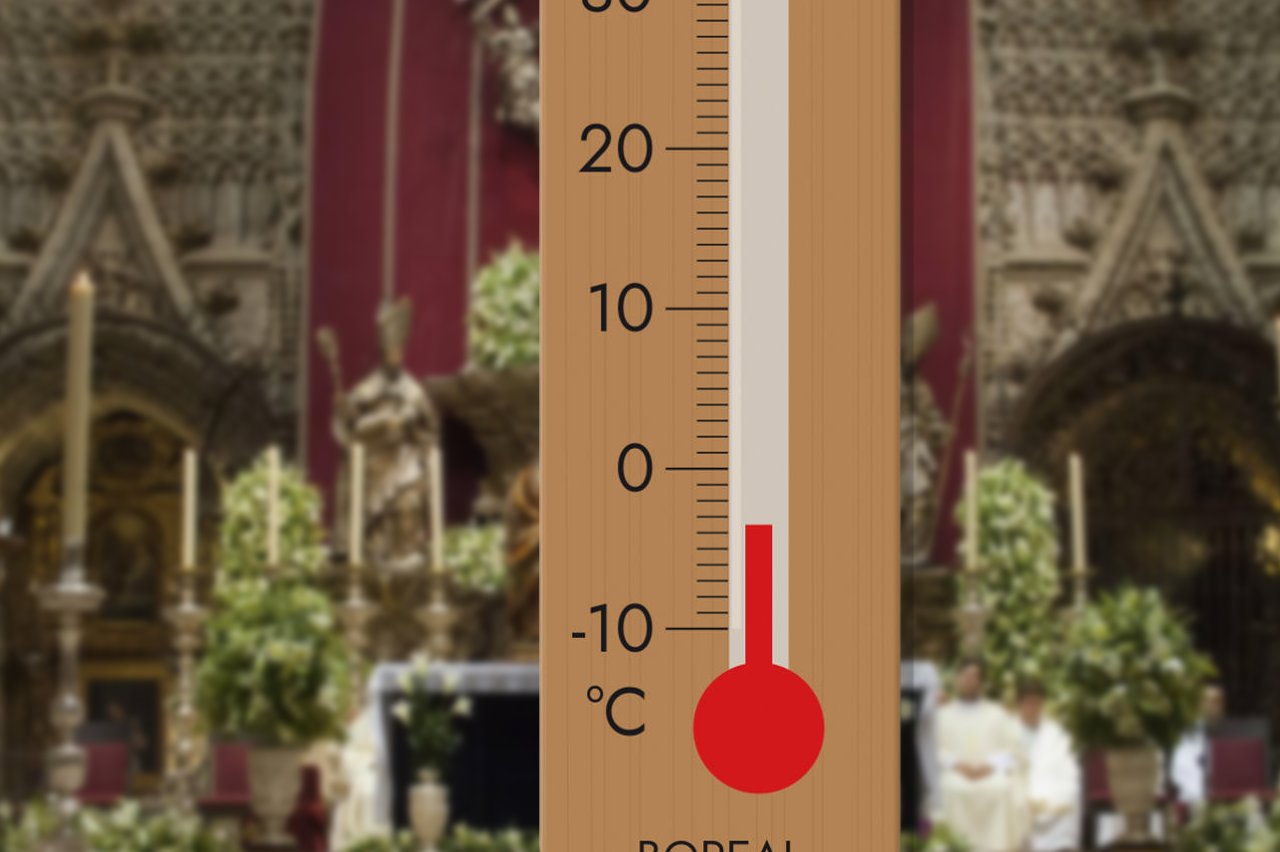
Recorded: -3.5 °C
